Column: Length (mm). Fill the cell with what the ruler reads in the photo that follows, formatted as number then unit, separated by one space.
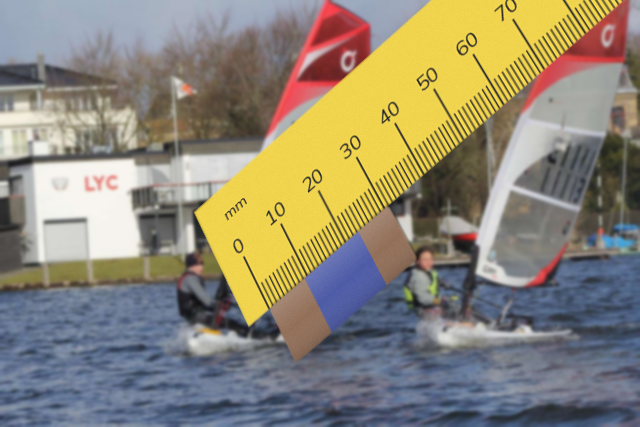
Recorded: 31 mm
